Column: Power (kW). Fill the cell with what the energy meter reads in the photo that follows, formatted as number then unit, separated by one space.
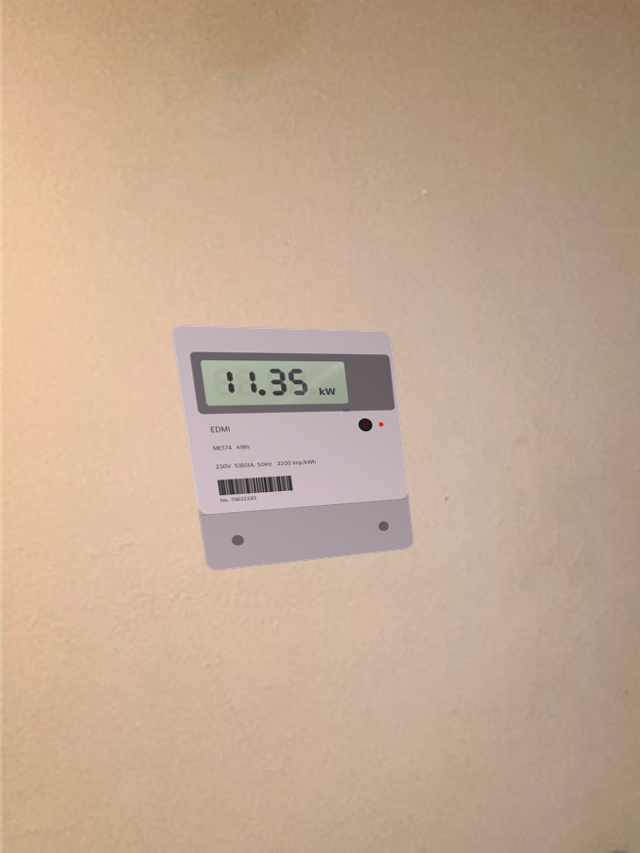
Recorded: 11.35 kW
